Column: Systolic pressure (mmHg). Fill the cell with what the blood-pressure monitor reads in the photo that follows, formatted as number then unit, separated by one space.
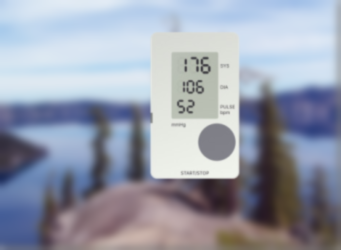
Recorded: 176 mmHg
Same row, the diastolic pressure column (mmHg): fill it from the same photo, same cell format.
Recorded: 106 mmHg
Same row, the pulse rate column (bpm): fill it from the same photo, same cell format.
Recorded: 52 bpm
